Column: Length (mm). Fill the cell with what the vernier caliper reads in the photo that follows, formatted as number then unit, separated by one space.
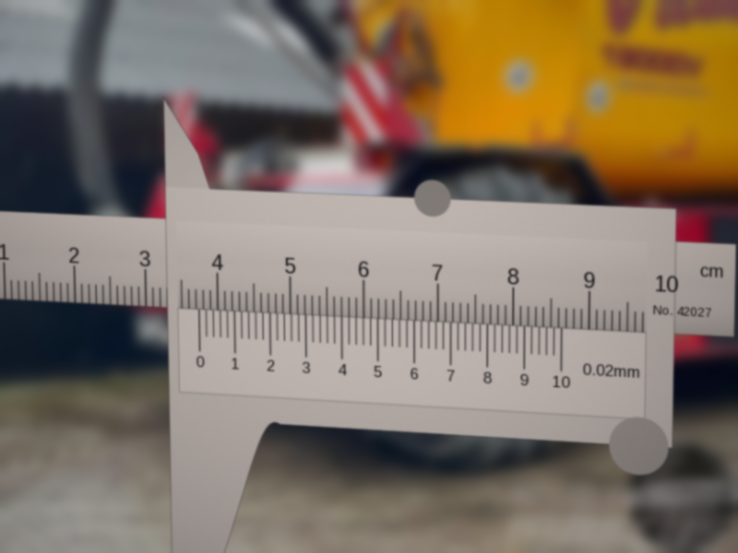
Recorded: 37.4 mm
